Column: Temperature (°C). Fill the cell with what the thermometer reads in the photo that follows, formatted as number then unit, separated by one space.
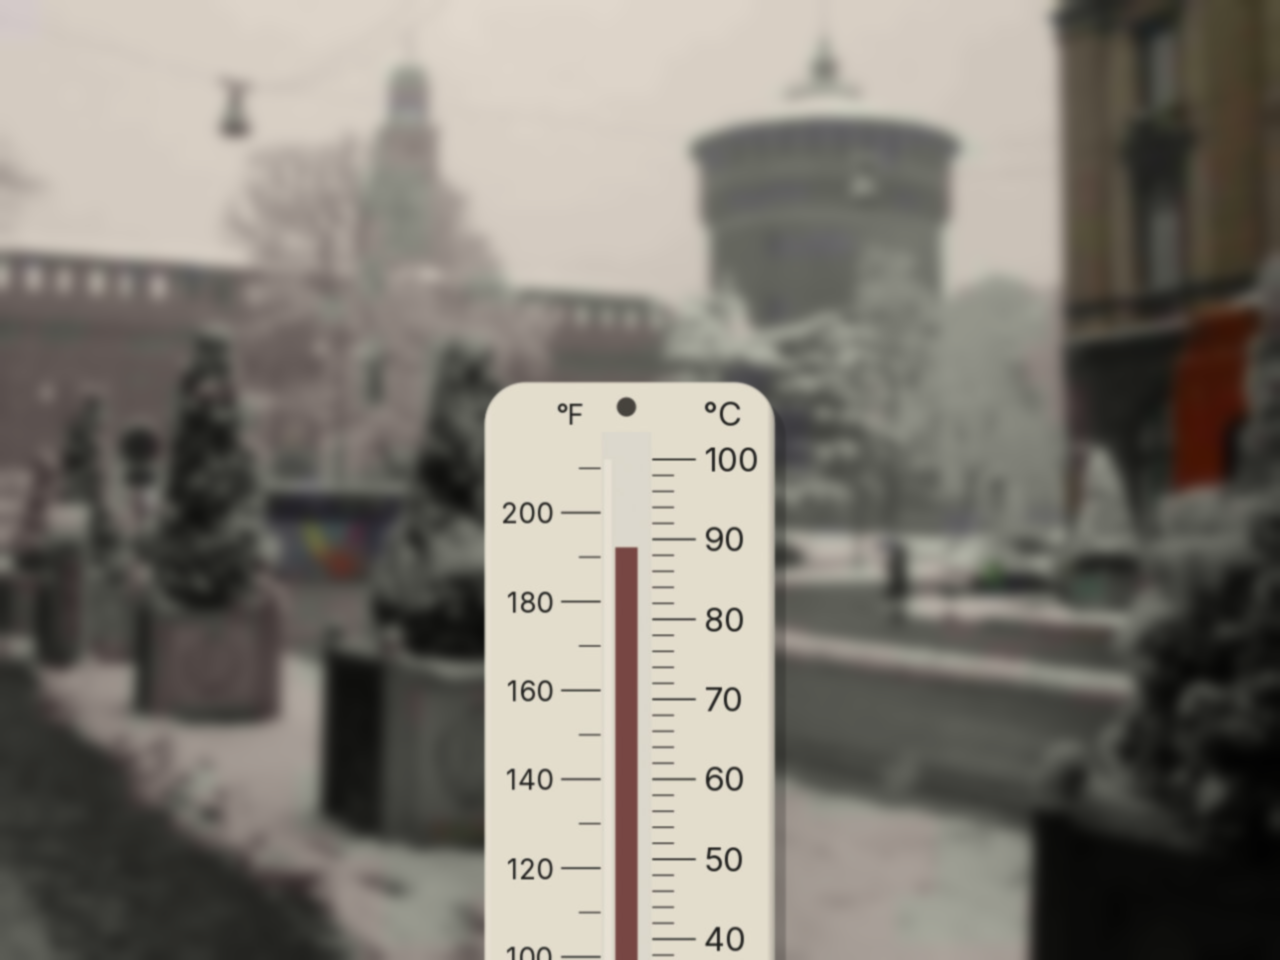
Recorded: 89 °C
